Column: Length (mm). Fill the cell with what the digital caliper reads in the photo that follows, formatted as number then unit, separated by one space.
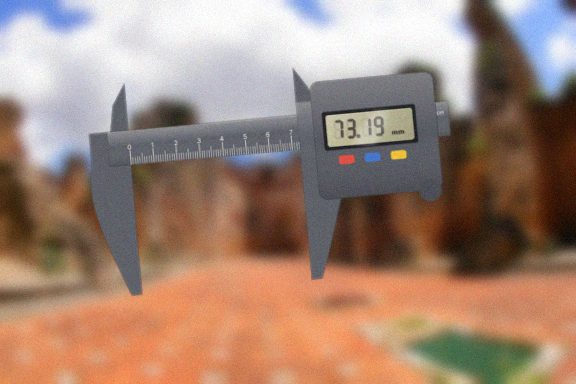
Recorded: 73.19 mm
